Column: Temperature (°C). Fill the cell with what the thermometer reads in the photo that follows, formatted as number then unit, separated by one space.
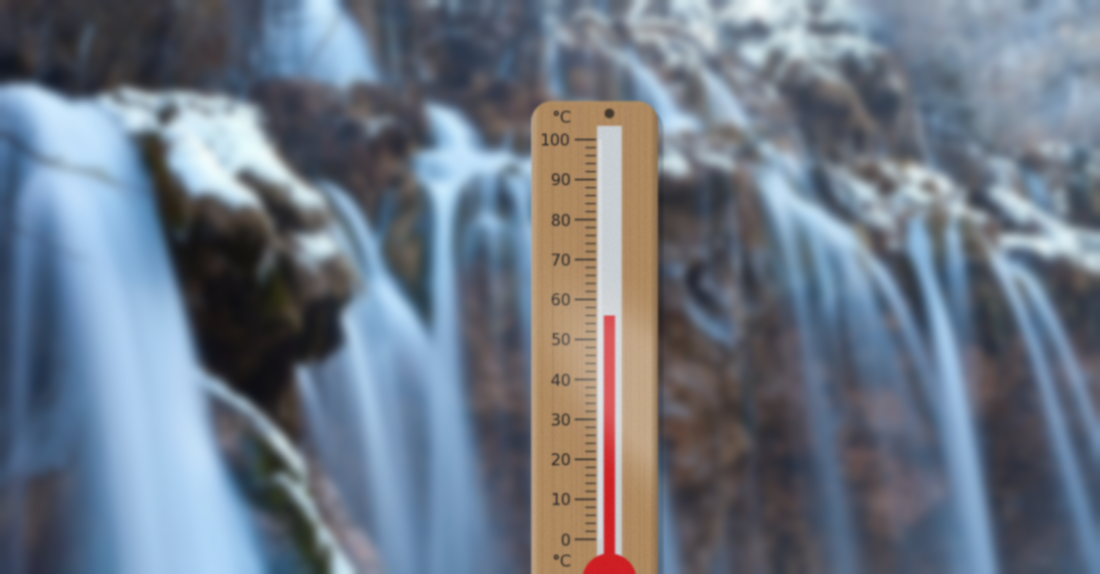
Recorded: 56 °C
